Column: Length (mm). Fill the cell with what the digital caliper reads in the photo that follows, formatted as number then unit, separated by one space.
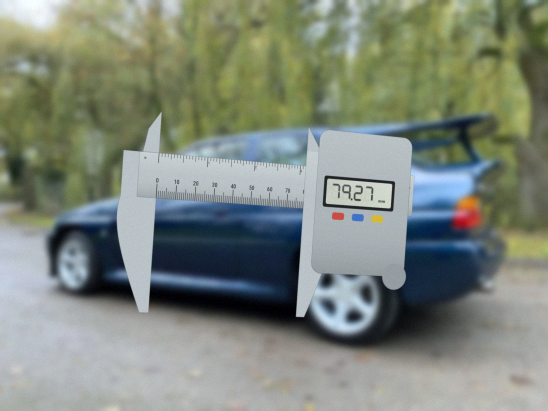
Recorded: 79.27 mm
